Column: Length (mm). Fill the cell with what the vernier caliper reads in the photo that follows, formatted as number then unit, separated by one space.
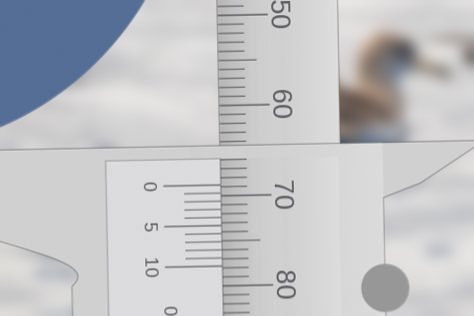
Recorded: 68.8 mm
